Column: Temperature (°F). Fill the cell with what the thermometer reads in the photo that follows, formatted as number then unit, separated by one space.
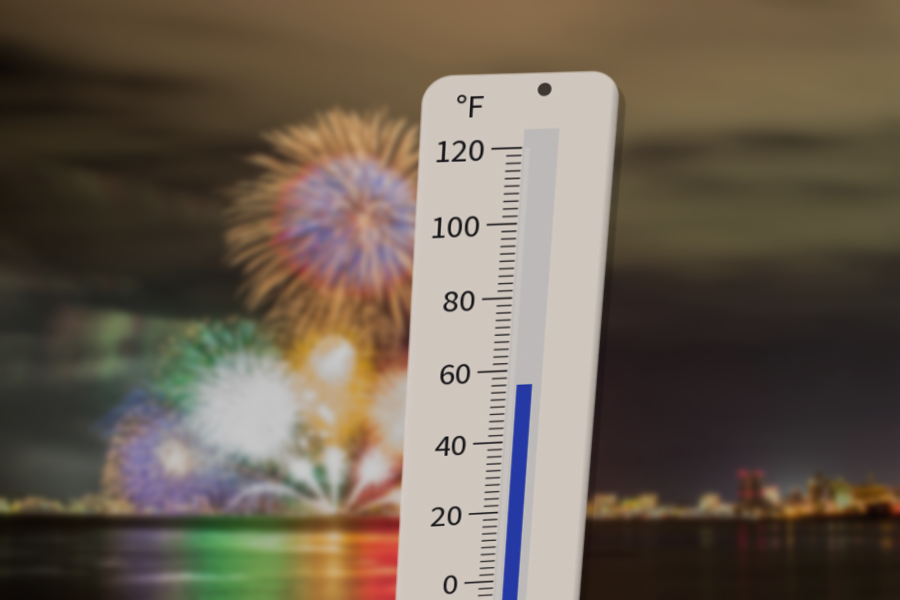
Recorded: 56 °F
